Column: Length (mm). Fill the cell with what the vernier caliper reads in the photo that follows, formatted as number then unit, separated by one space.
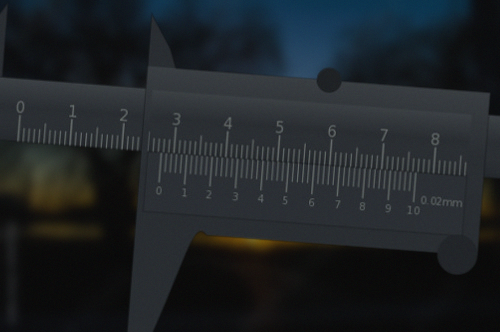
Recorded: 27.6 mm
